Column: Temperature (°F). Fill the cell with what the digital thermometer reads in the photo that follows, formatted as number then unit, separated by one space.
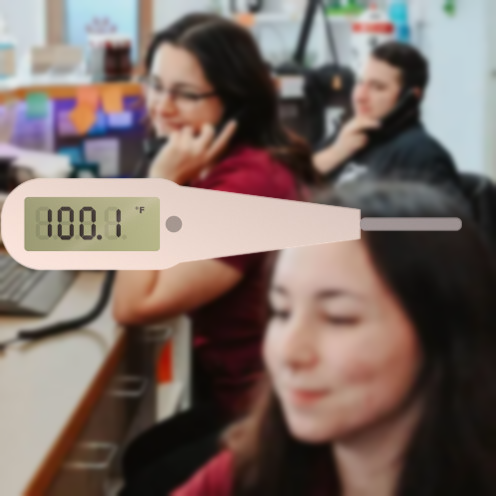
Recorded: 100.1 °F
